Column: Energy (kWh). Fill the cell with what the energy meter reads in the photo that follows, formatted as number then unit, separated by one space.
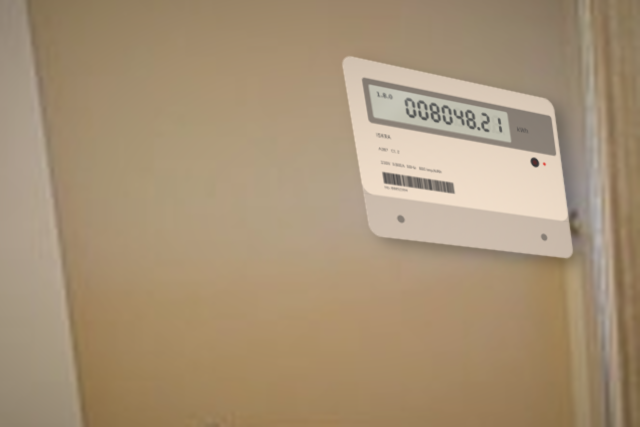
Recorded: 8048.21 kWh
